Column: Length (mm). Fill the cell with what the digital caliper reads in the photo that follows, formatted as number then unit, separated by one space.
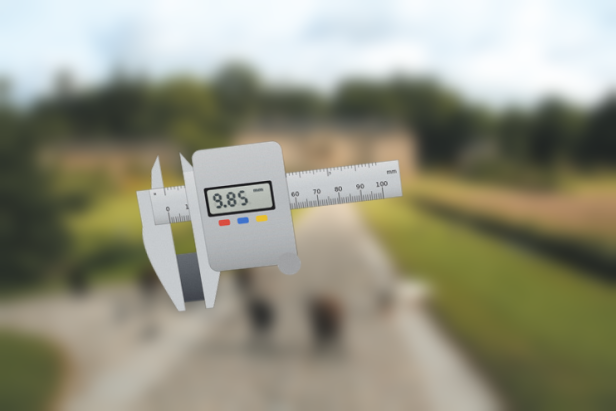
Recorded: 9.85 mm
